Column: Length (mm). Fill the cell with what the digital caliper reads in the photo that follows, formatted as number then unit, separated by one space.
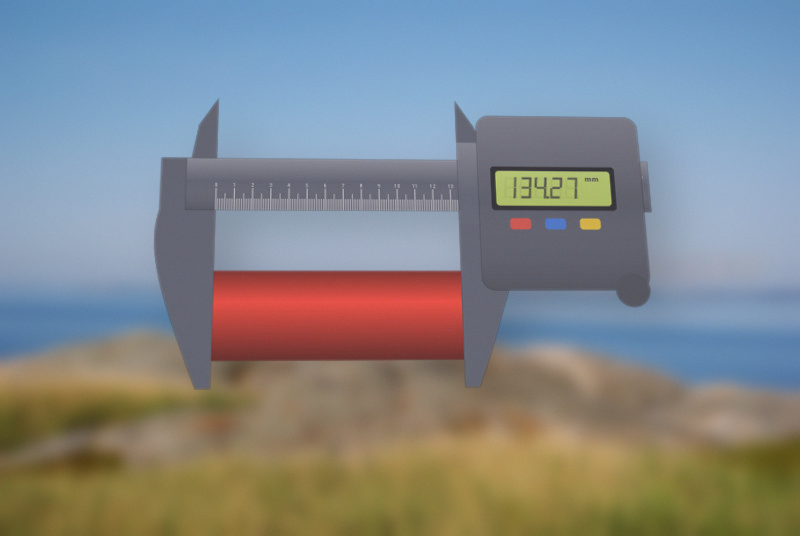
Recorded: 134.27 mm
